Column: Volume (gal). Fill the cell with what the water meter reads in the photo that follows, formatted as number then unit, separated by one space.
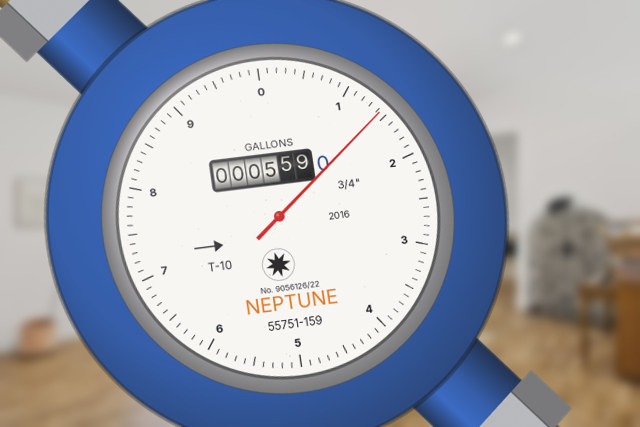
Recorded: 5591.4 gal
